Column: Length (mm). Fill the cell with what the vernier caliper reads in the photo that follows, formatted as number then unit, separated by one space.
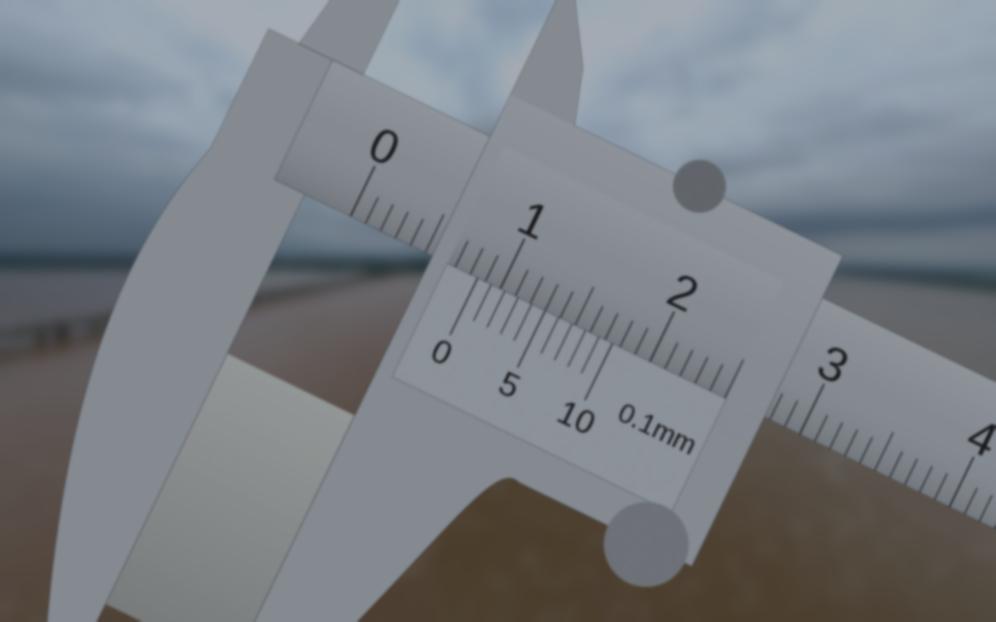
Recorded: 8.5 mm
